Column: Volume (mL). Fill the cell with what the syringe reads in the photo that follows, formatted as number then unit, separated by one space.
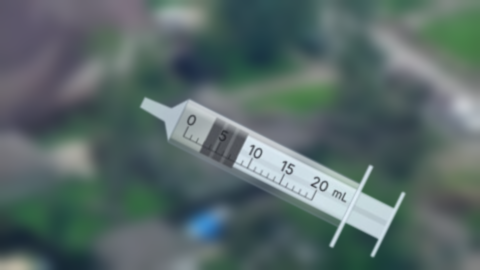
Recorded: 3 mL
